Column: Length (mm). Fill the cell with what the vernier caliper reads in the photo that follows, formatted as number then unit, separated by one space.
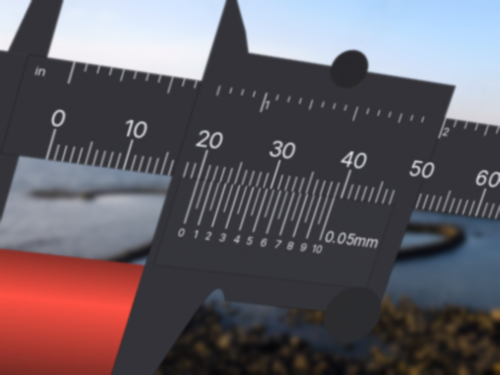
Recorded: 20.0 mm
